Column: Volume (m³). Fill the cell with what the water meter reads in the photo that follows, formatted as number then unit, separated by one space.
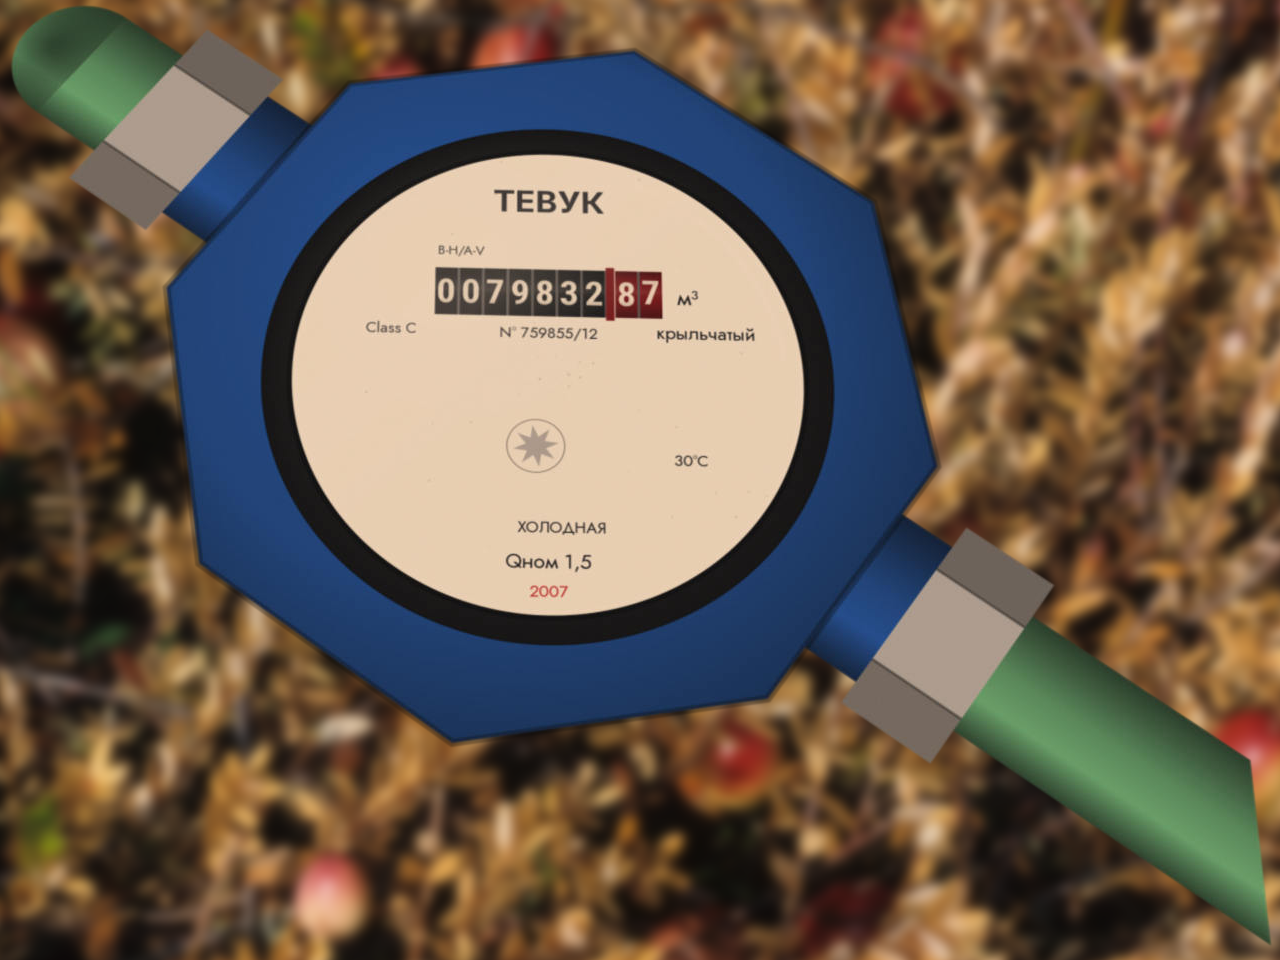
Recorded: 79832.87 m³
